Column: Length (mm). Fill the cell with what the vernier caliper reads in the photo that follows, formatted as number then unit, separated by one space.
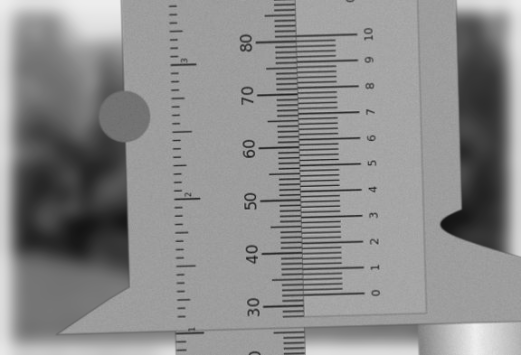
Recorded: 32.0 mm
